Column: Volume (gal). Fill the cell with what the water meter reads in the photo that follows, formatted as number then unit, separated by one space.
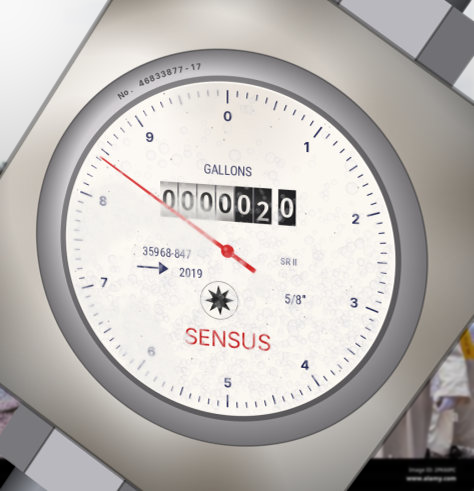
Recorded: 18.4 gal
